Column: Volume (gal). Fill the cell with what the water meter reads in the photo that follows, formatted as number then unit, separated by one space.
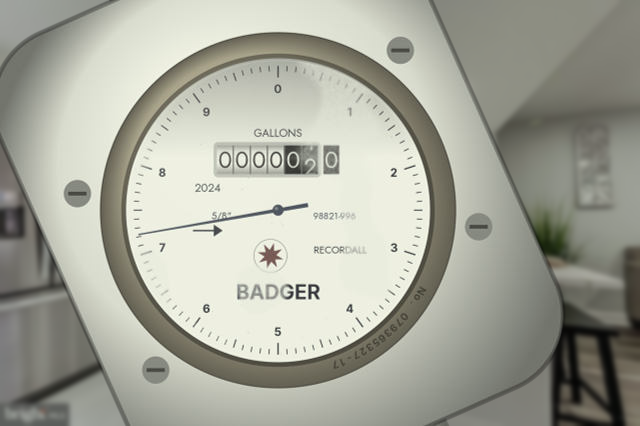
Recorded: 17.2 gal
